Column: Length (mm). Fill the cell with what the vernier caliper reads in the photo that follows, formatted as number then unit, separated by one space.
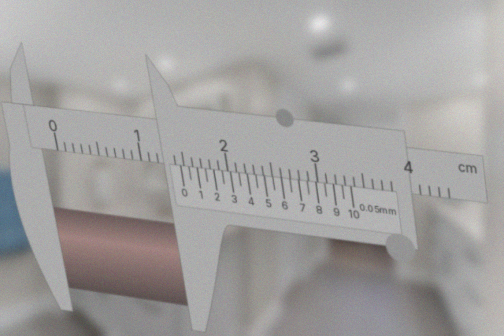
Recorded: 14.6 mm
